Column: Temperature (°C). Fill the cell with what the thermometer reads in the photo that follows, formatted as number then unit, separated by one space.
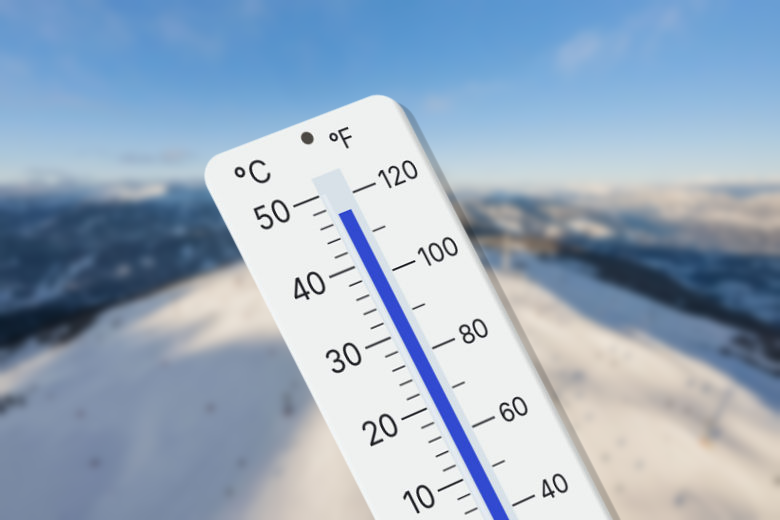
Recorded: 47 °C
